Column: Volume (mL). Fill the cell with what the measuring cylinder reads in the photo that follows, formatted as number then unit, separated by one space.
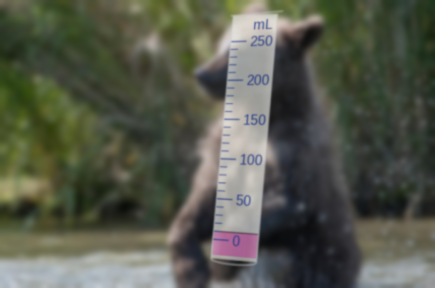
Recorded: 10 mL
